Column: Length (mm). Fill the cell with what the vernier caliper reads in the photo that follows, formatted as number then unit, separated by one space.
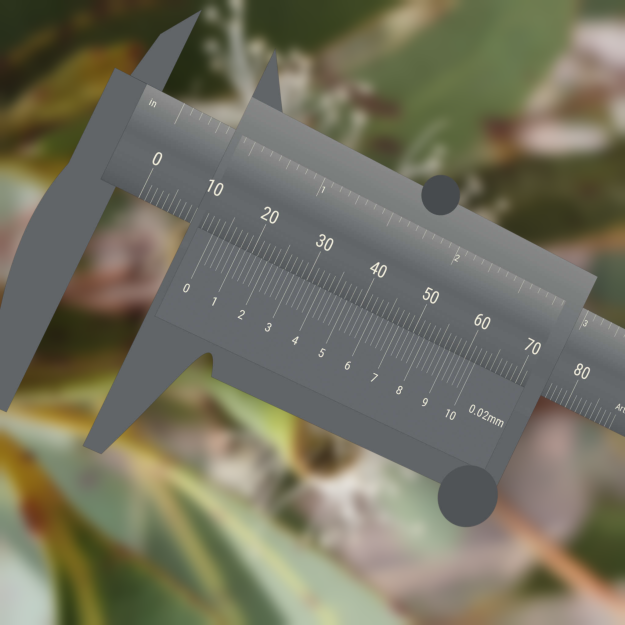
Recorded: 13.0 mm
